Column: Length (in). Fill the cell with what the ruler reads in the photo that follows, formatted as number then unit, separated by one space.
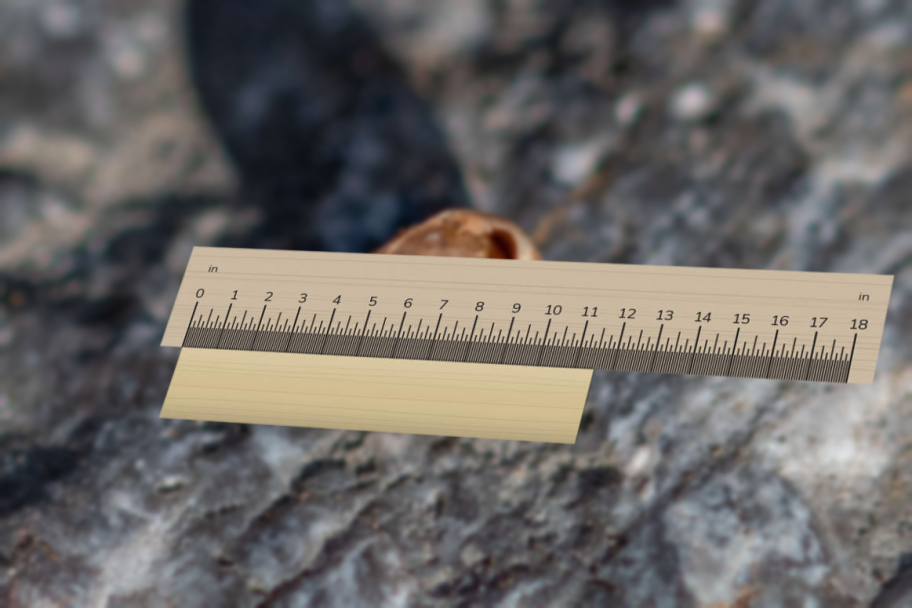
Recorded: 11.5 in
